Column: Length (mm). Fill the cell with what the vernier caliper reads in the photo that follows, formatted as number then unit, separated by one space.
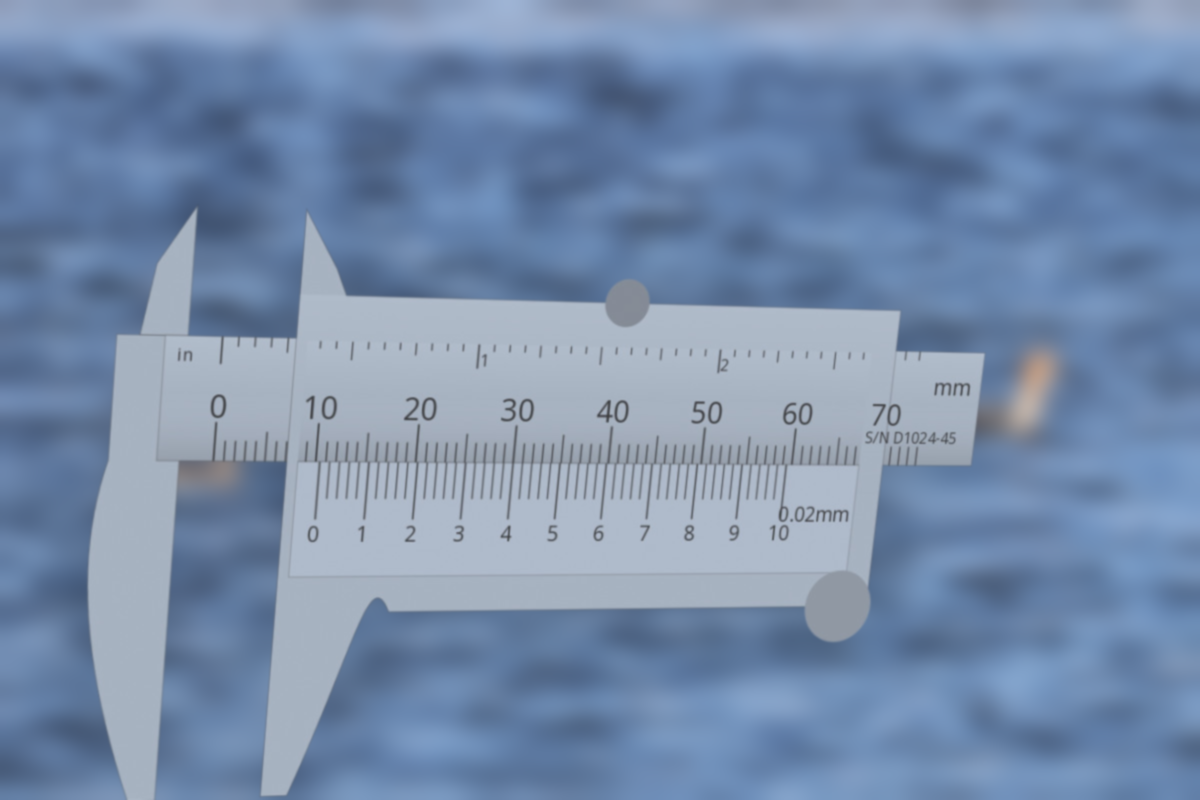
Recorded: 10.4 mm
